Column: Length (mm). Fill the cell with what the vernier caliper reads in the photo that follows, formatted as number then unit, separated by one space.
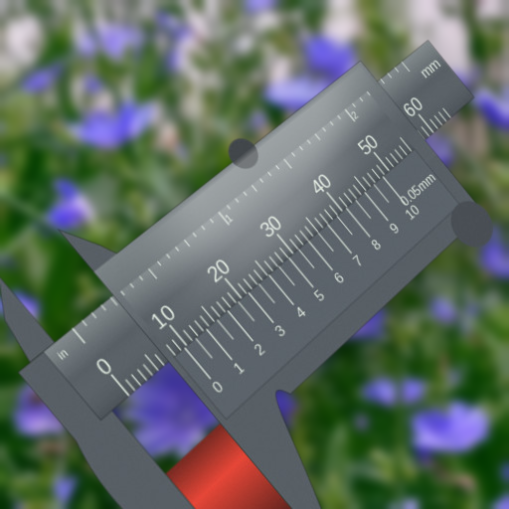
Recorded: 9.6 mm
